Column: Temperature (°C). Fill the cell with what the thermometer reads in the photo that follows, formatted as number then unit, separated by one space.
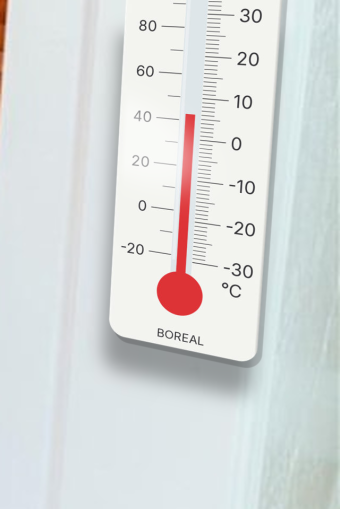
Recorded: 6 °C
